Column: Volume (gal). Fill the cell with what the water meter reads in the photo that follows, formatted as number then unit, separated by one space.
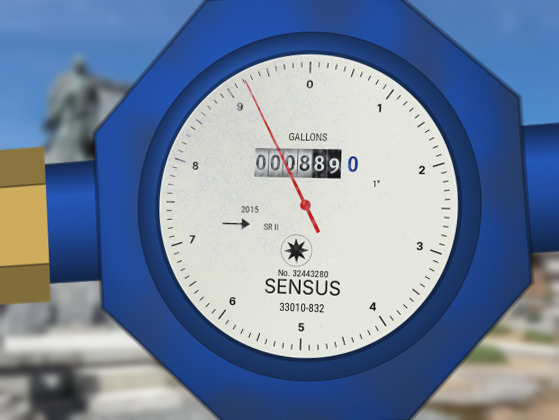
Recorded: 8889.2 gal
